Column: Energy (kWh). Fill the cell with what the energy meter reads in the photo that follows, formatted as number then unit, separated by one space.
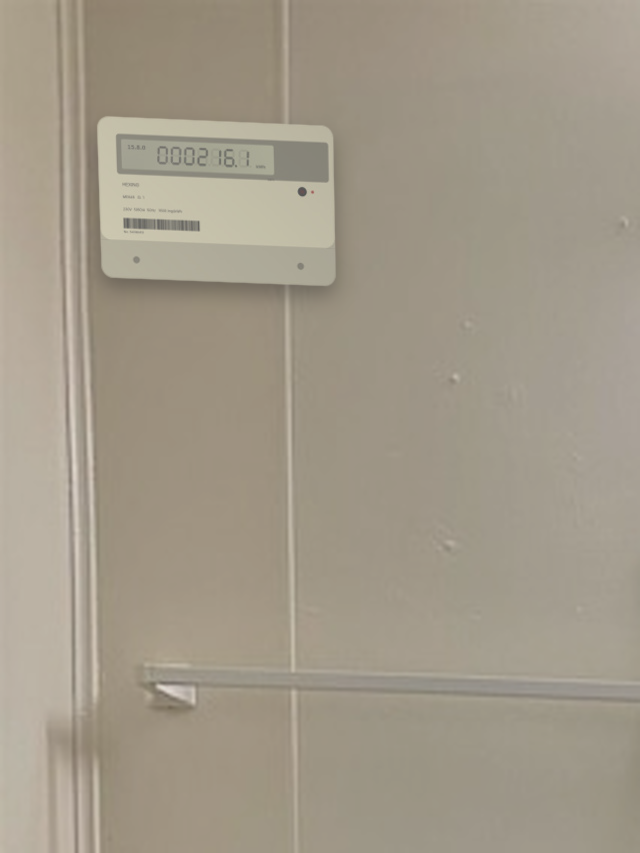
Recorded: 216.1 kWh
